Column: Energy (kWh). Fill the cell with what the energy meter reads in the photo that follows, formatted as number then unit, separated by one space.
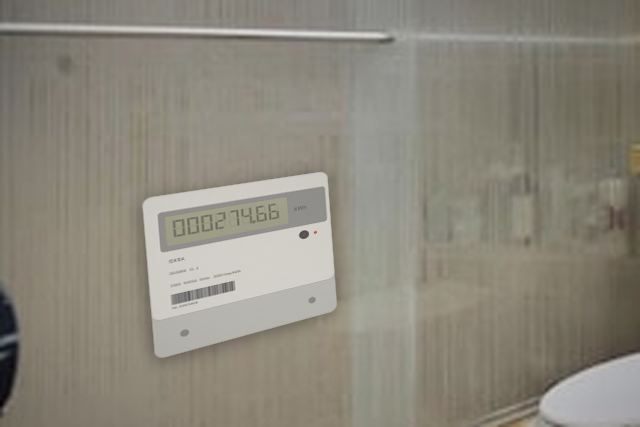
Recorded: 274.66 kWh
